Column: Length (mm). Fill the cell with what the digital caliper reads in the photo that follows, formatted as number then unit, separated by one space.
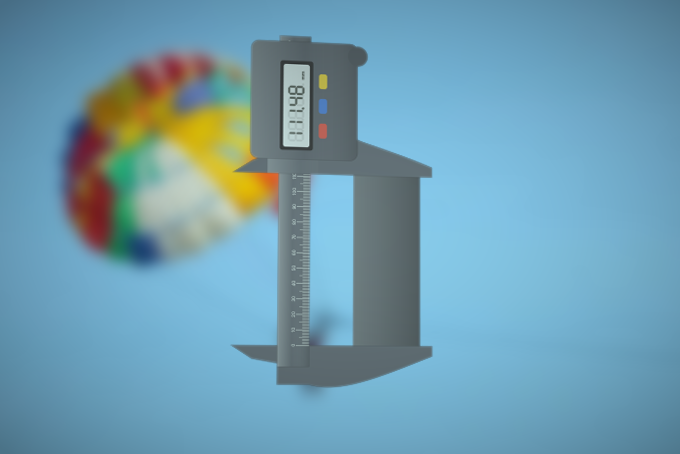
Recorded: 111.48 mm
